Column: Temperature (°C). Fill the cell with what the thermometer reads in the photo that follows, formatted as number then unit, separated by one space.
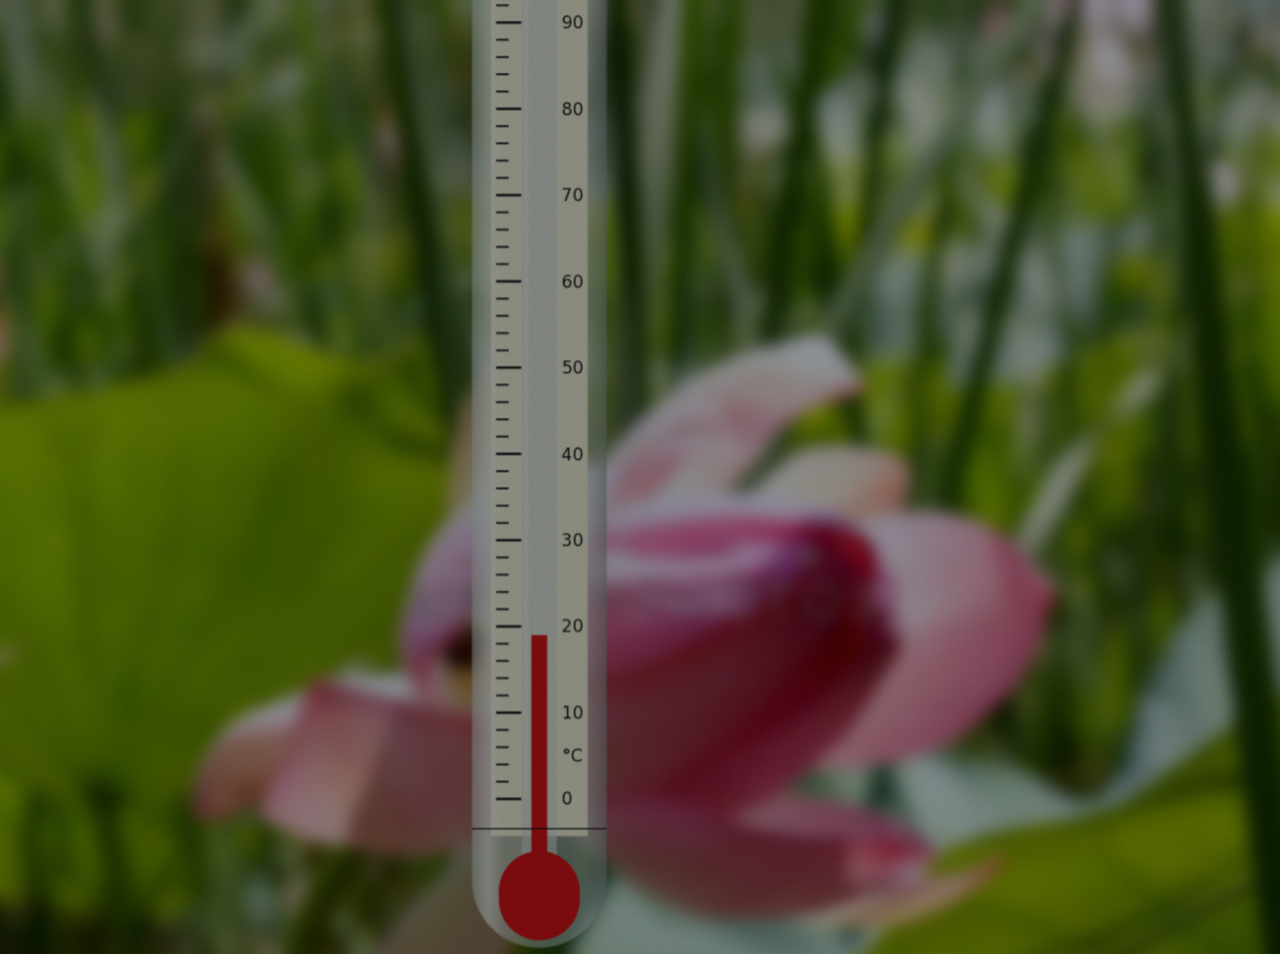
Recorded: 19 °C
